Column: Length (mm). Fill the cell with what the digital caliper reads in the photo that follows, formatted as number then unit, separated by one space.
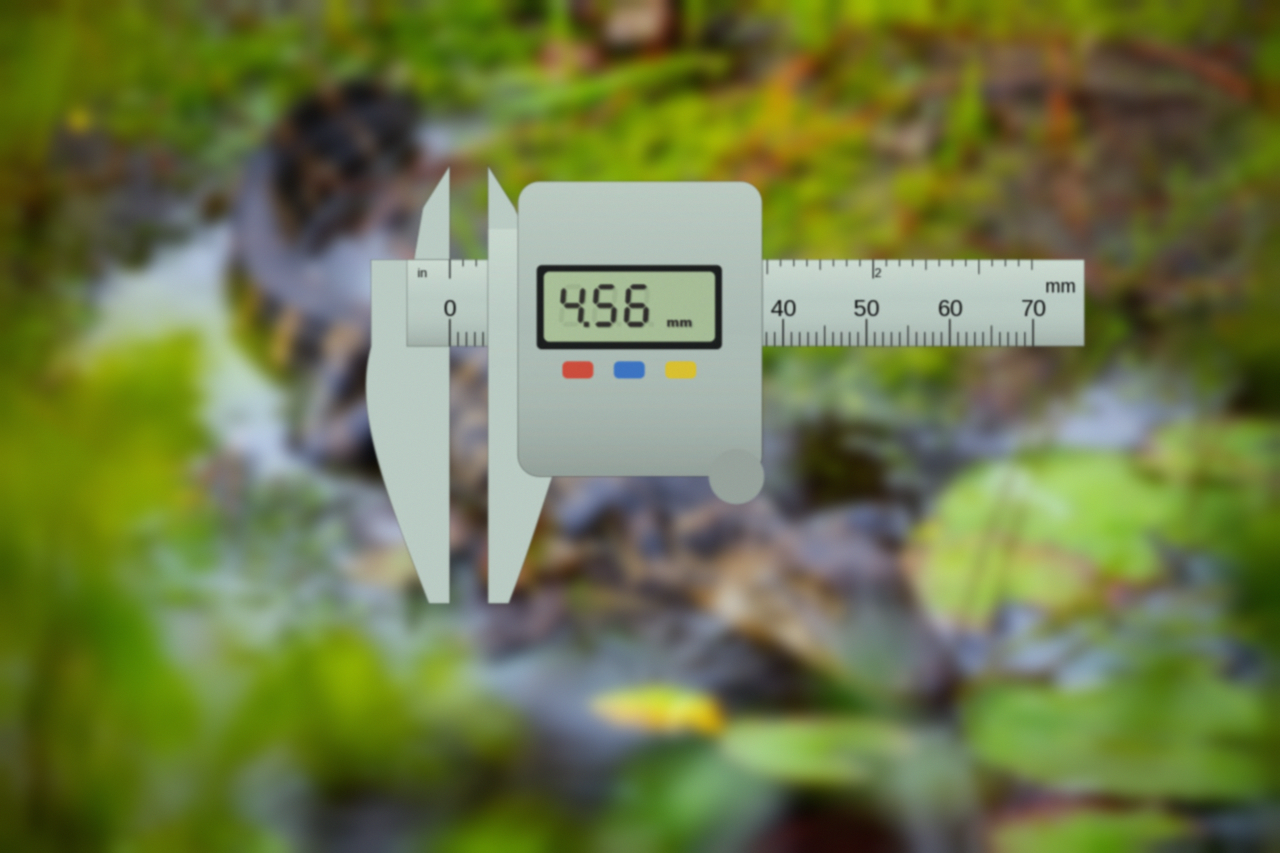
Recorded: 4.56 mm
